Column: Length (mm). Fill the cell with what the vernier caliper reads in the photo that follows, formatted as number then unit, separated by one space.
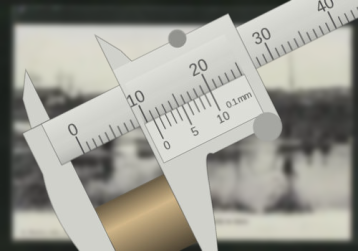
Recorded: 11.0 mm
